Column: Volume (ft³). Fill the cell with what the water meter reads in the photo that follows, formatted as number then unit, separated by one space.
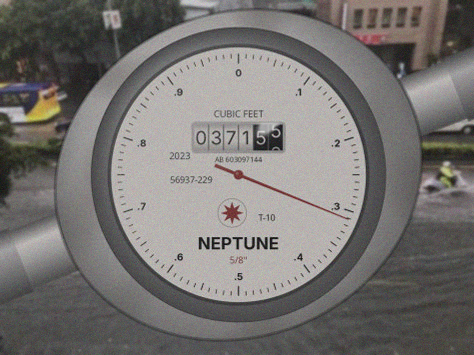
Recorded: 37155.31 ft³
